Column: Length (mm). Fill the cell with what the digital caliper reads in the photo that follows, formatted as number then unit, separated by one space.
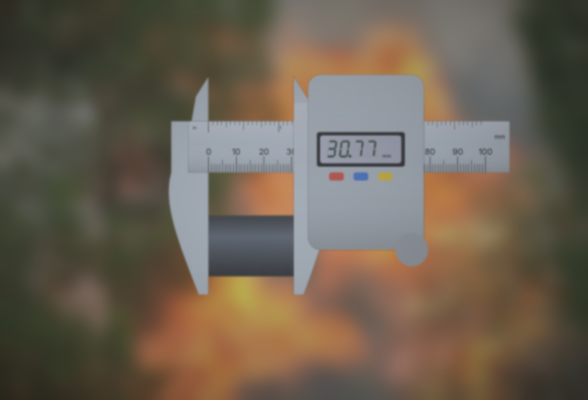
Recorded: 30.77 mm
